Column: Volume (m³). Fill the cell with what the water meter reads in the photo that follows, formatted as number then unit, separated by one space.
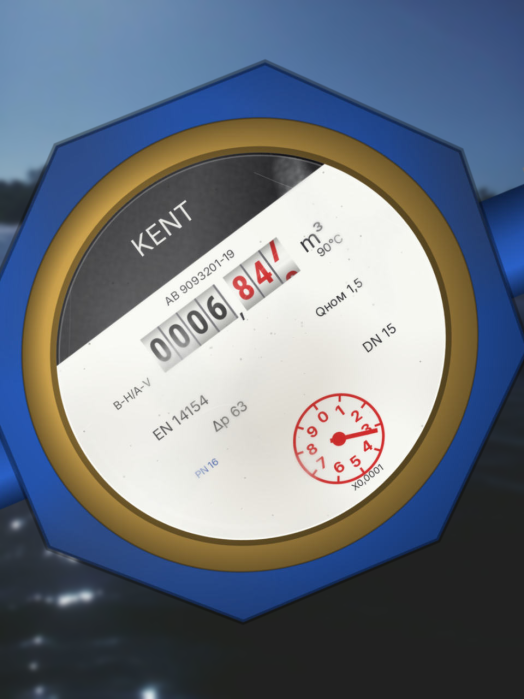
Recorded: 6.8473 m³
